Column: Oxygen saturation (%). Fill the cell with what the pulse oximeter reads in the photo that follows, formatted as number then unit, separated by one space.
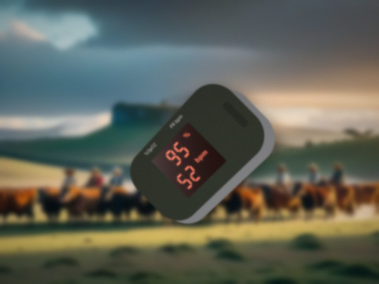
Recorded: 95 %
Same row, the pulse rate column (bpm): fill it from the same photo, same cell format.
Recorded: 52 bpm
